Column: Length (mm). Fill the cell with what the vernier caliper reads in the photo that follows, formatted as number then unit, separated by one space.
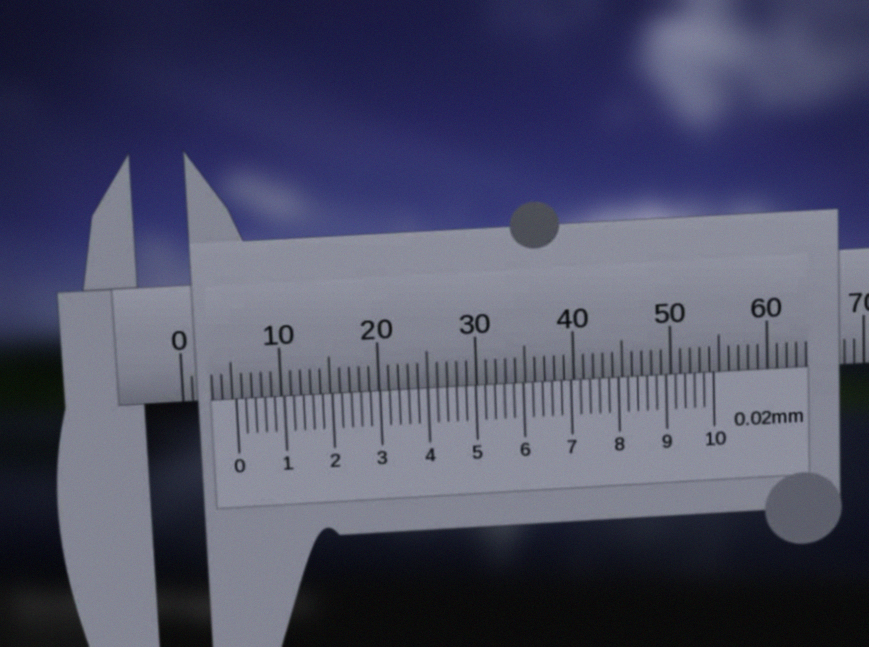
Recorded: 5.4 mm
